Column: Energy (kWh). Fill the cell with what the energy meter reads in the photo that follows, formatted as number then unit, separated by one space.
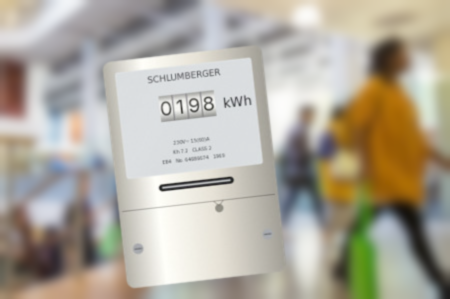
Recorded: 198 kWh
